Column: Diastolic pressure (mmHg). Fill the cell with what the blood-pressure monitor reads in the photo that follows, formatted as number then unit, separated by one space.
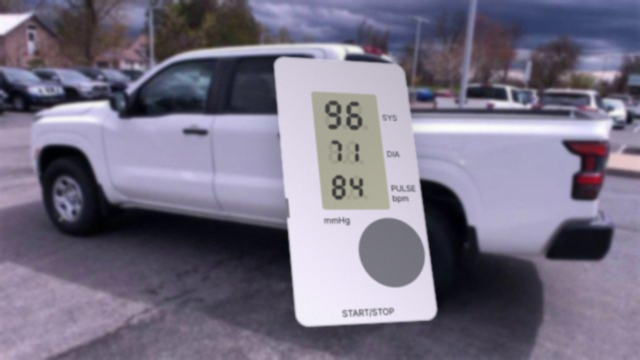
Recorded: 71 mmHg
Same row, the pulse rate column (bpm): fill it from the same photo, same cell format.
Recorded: 84 bpm
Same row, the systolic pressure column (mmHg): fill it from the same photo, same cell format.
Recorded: 96 mmHg
